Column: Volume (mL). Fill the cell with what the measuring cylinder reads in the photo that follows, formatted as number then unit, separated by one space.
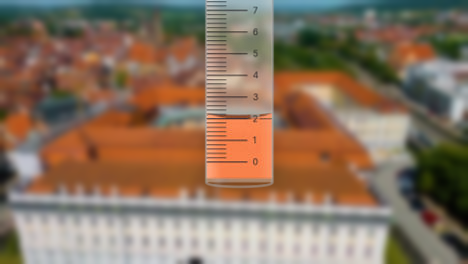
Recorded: 2 mL
